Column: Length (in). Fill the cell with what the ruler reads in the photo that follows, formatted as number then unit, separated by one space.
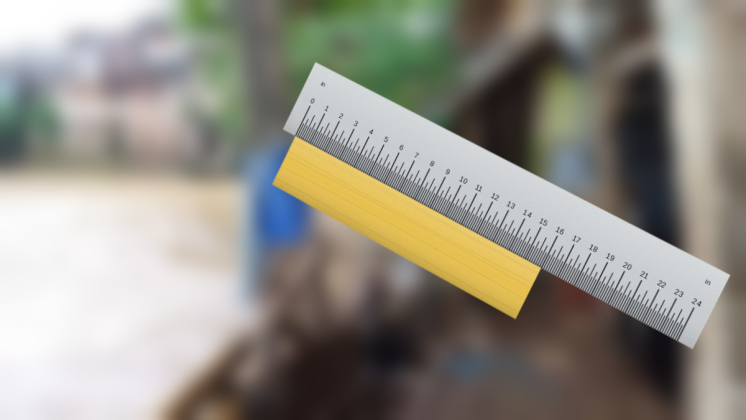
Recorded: 16 in
